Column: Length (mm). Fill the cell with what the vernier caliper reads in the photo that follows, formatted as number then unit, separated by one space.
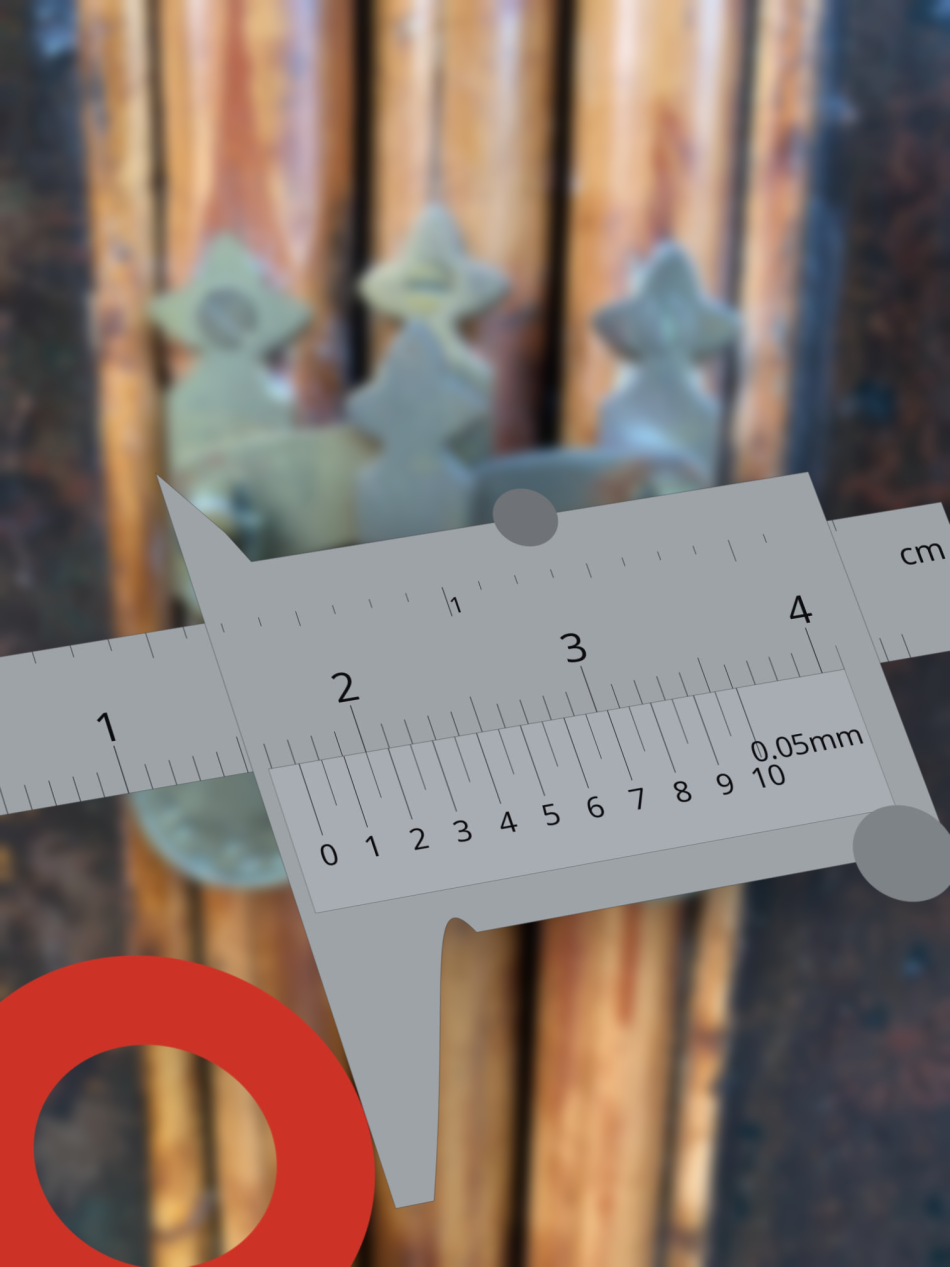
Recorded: 17.15 mm
